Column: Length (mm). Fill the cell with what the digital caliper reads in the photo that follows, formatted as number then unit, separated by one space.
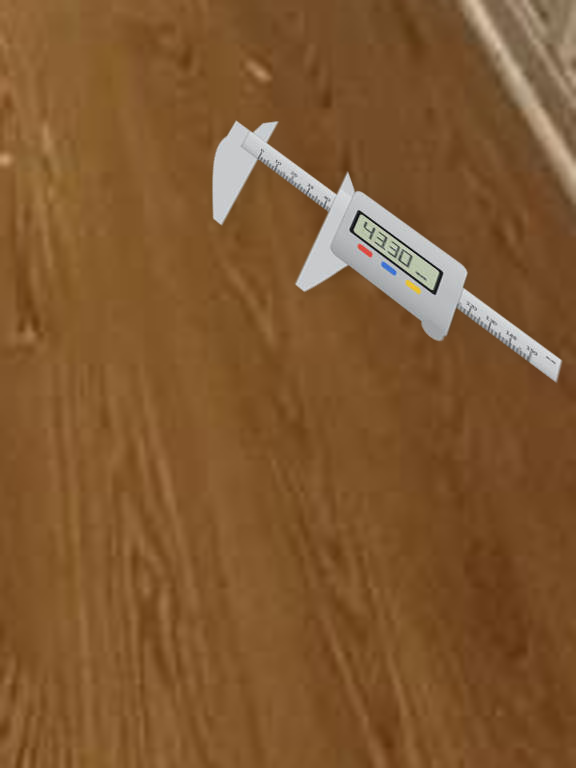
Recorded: 43.30 mm
